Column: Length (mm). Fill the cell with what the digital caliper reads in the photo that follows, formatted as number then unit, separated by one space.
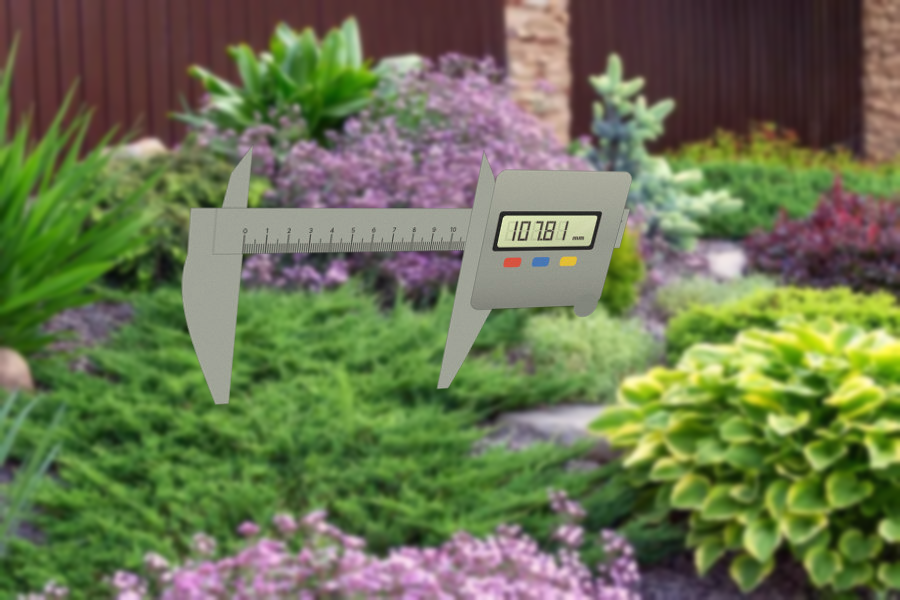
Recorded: 107.81 mm
